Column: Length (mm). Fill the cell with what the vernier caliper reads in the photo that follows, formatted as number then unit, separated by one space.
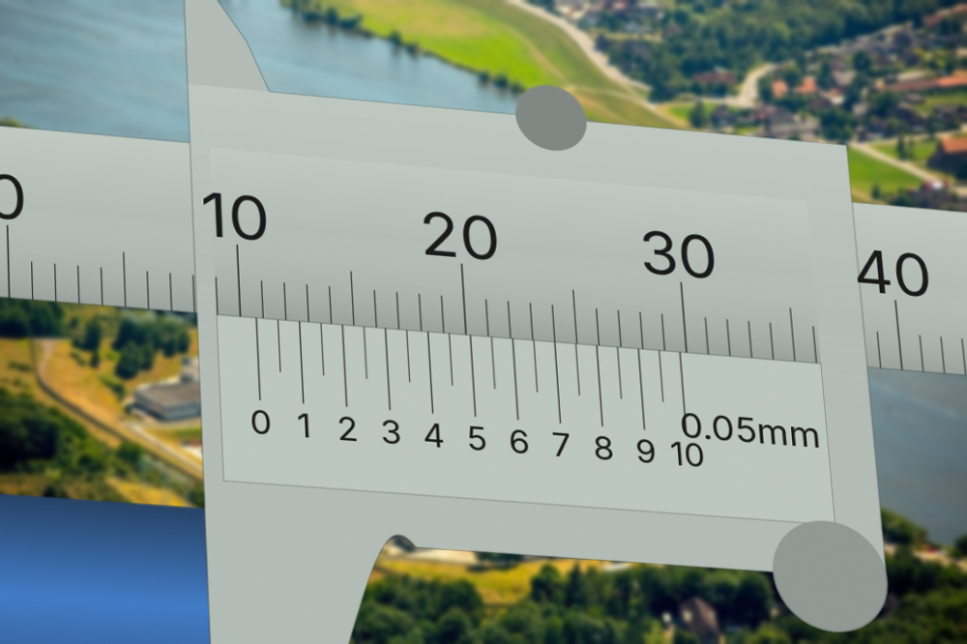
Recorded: 10.7 mm
